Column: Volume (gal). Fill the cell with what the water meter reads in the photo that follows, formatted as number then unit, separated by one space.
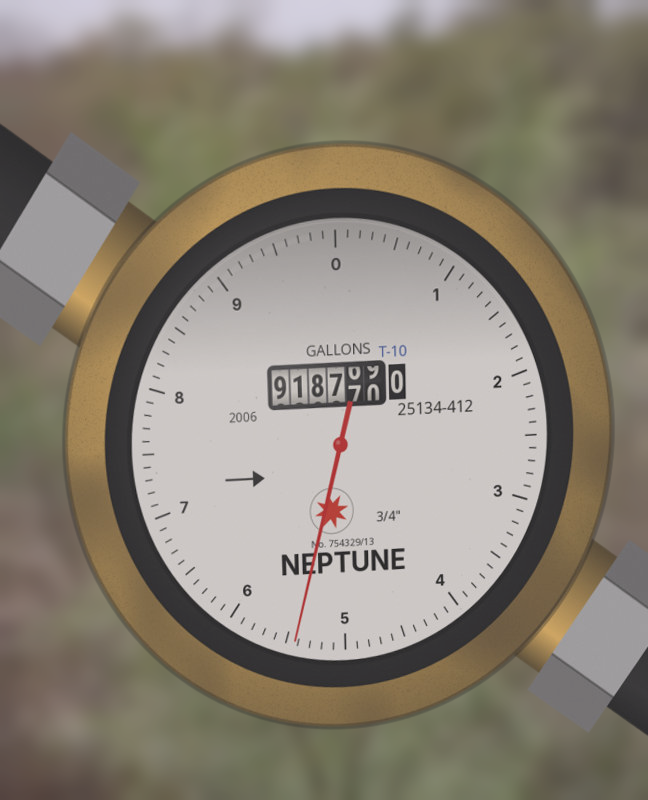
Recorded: 9187695.4 gal
